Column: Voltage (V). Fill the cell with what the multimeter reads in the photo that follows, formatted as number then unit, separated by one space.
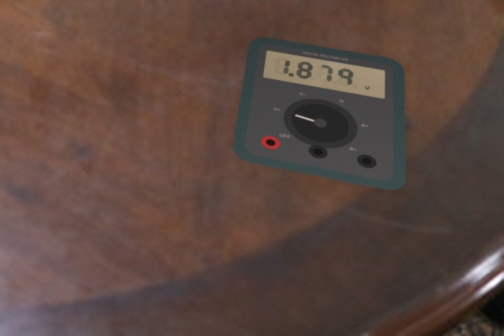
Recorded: 1.879 V
